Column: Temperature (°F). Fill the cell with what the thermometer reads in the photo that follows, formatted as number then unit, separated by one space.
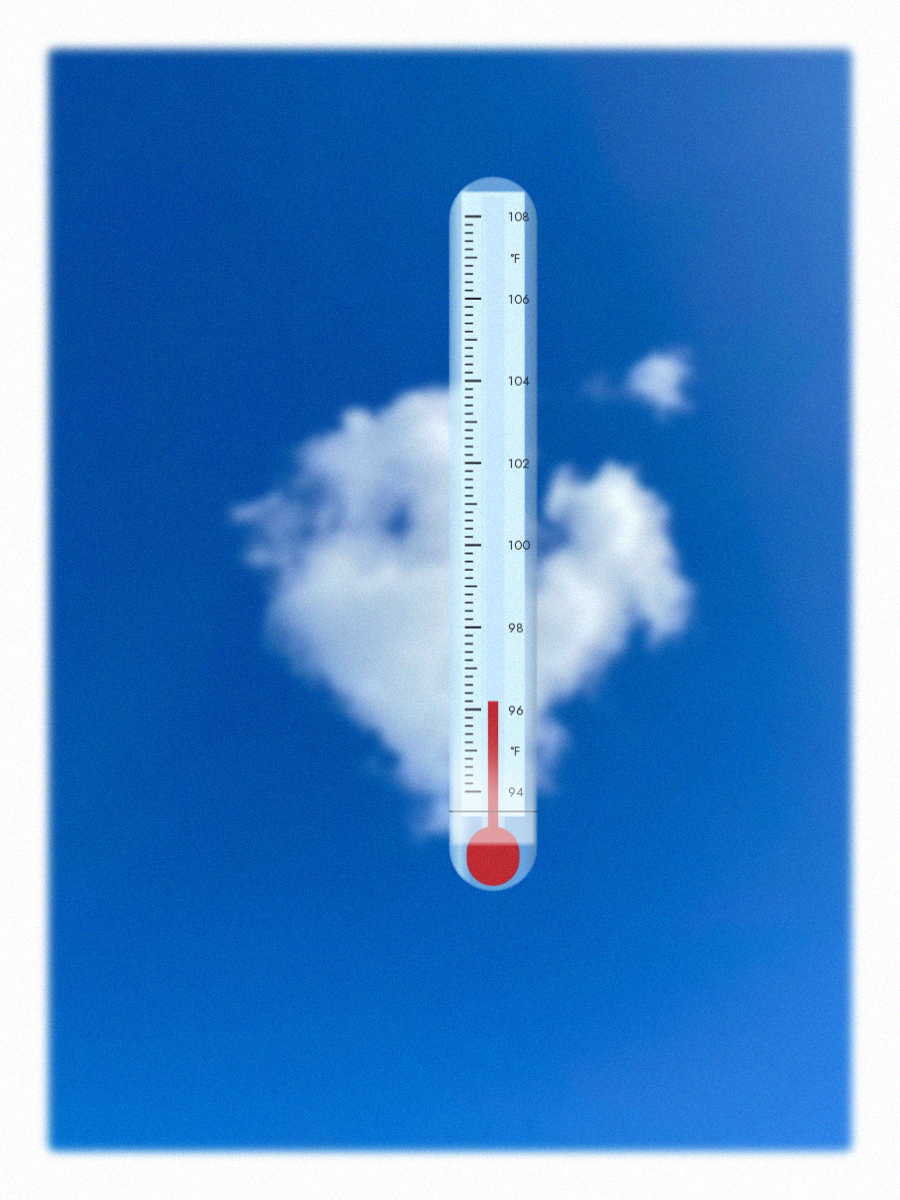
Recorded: 96.2 °F
